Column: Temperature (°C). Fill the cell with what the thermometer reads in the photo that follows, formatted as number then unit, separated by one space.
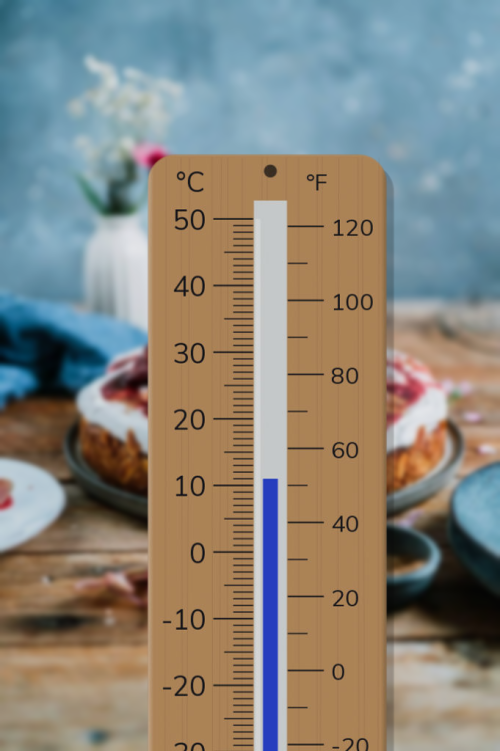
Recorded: 11 °C
